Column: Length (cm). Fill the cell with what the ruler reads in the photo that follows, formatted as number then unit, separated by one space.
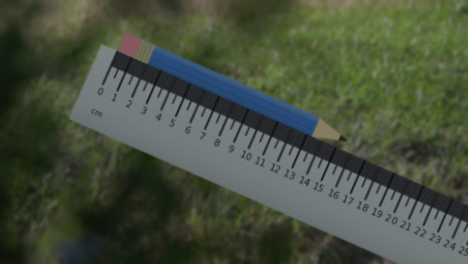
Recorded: 15.5 cm
